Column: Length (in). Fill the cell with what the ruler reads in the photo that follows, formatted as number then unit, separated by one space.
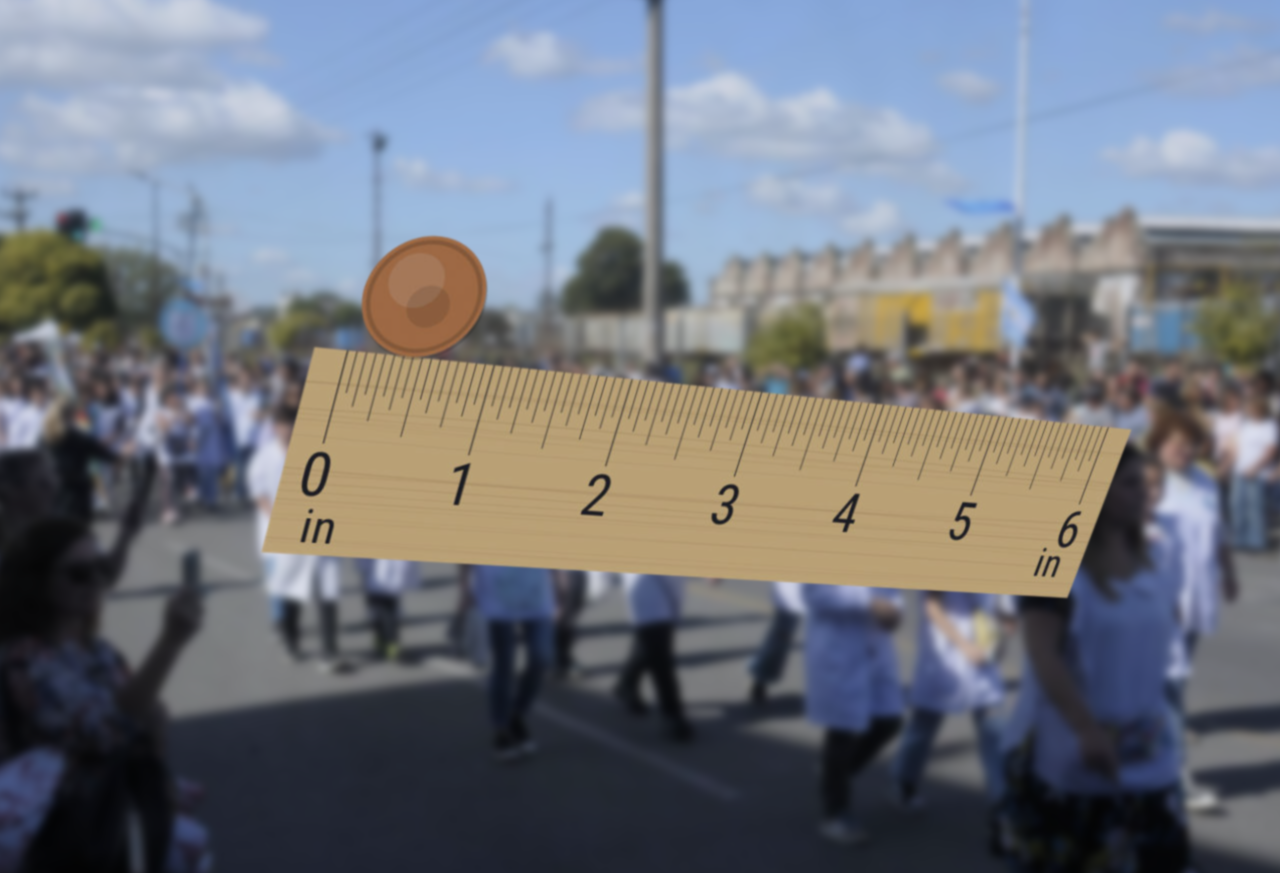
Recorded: 0.8125 in
